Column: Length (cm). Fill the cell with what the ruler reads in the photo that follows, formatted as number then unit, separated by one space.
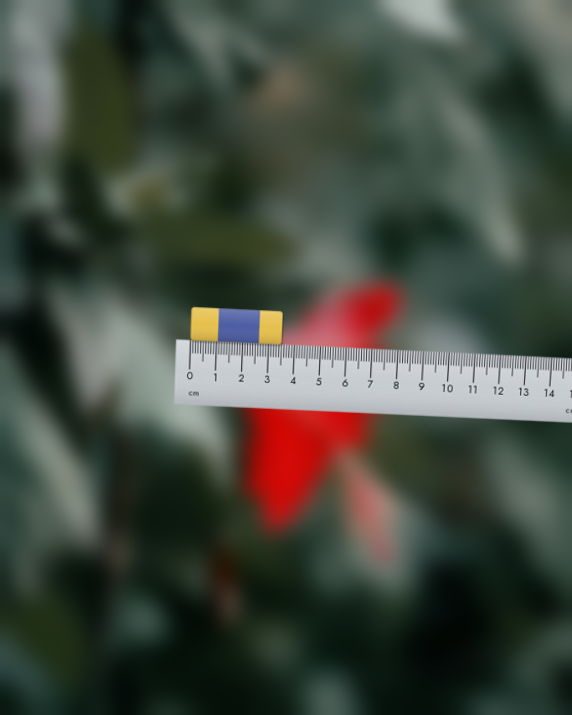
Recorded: 3.5 cm
